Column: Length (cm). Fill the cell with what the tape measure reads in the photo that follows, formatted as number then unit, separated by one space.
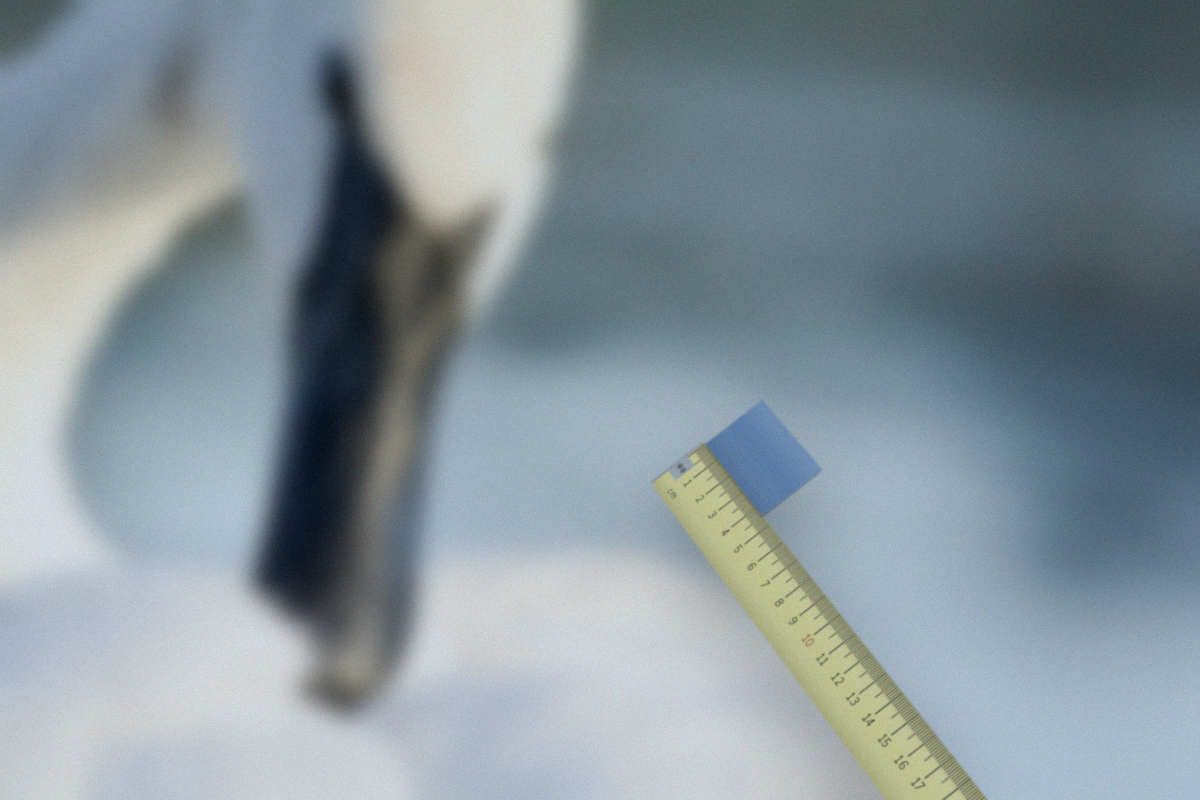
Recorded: 4.5 cm
